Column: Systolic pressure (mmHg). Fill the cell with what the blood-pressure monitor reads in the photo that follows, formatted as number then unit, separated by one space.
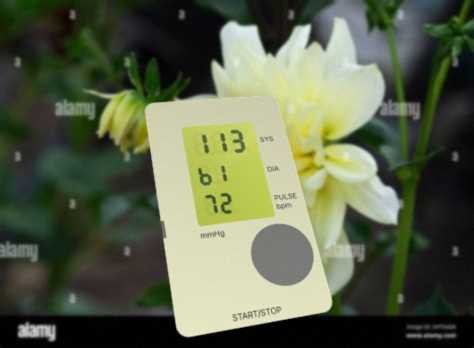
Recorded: 113 mmHg
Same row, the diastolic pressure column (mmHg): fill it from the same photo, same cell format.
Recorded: 61 mmHg
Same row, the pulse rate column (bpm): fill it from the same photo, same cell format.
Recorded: 72 bpm
